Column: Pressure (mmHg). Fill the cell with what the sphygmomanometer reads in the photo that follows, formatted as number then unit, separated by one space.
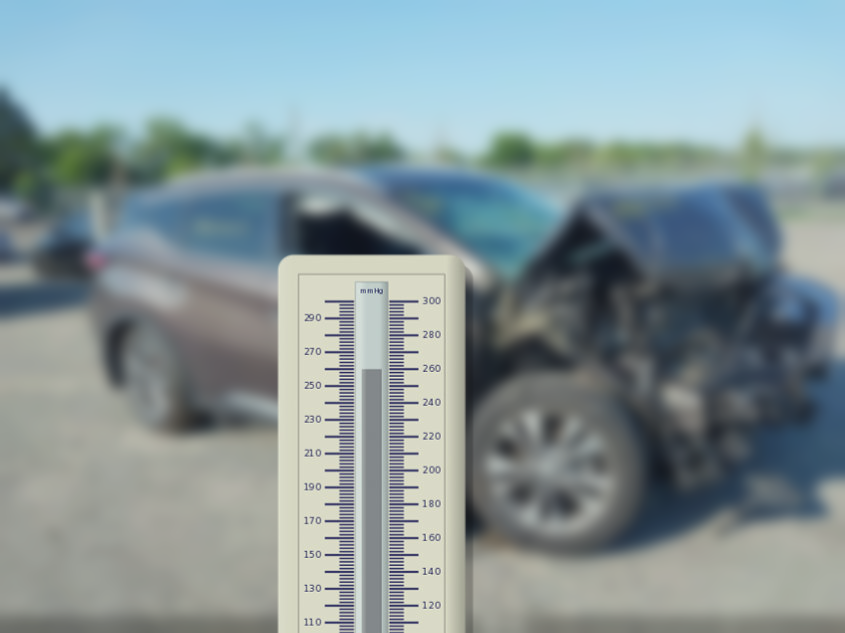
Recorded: 260 mmHg
